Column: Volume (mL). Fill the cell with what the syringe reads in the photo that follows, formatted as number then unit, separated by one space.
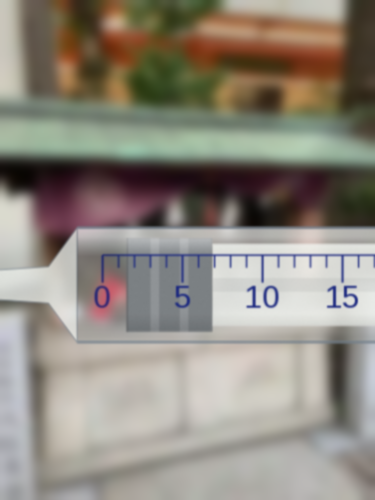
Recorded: 1.5 mL
